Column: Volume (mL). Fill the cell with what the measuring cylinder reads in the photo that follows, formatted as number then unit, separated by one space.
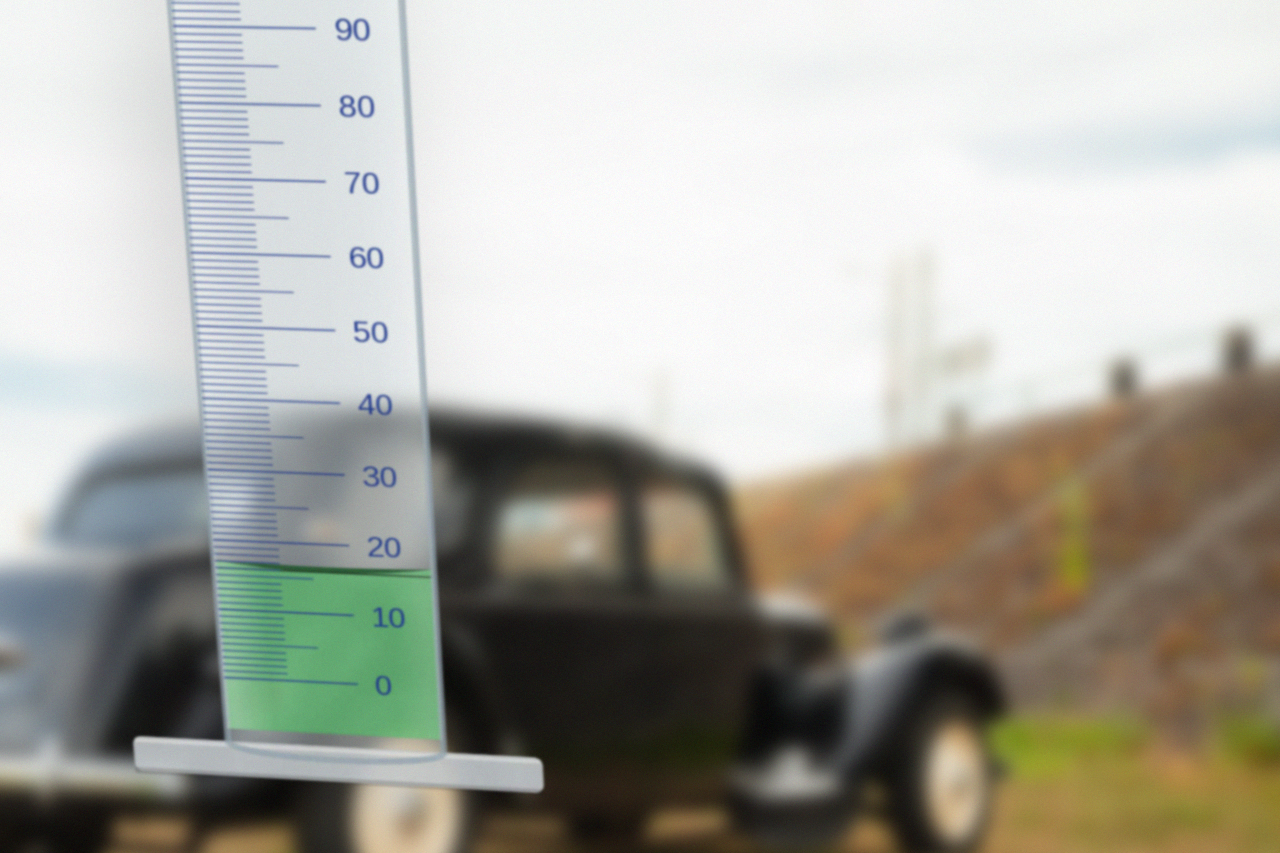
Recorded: 16 mL
